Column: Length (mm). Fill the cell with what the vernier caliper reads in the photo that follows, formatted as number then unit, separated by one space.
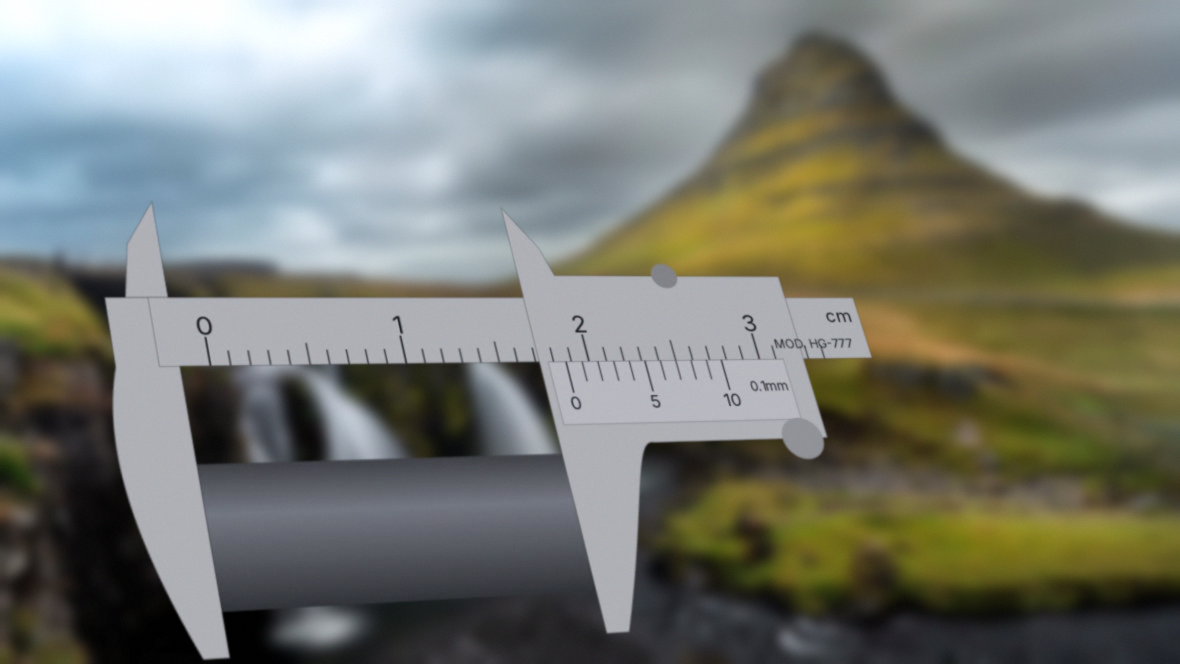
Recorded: 18.7 mm
